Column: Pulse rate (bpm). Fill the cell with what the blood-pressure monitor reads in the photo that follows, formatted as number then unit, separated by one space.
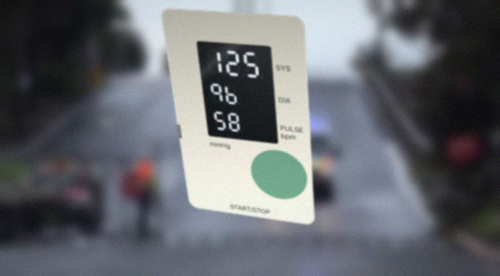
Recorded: 58 bpm
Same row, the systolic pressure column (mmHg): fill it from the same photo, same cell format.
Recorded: 125 mmHg
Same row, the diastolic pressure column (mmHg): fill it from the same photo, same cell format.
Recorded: 96 mmHg
